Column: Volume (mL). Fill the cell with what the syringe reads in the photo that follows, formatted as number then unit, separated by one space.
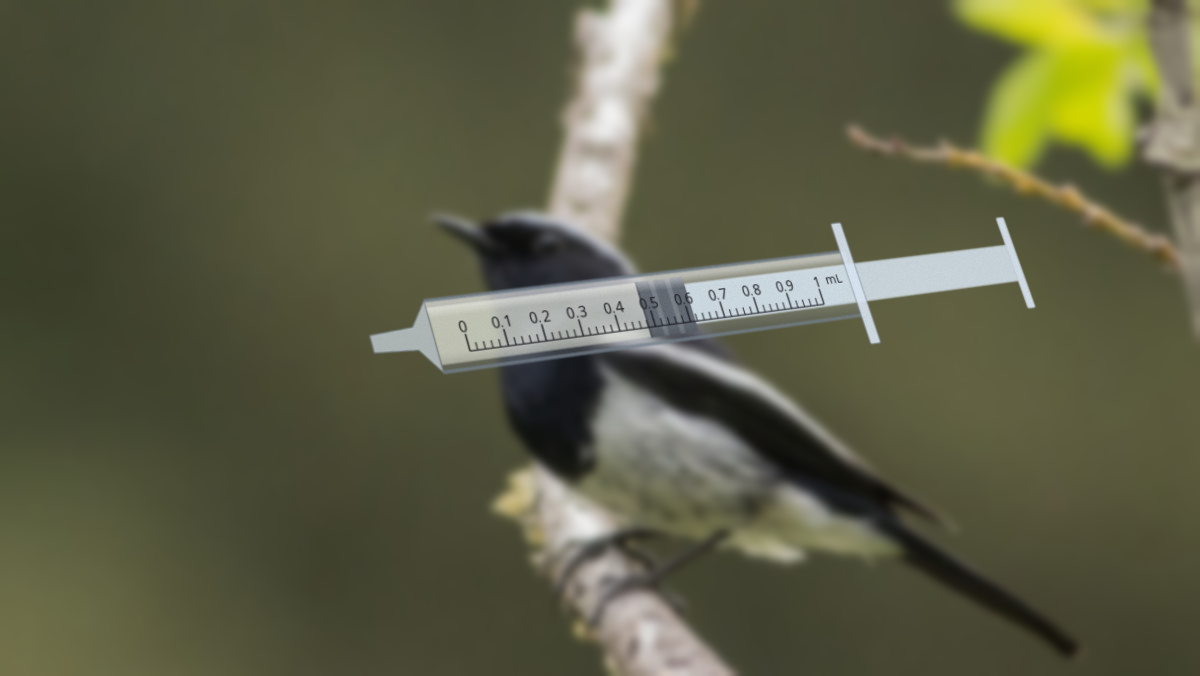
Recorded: 0.48 mL
